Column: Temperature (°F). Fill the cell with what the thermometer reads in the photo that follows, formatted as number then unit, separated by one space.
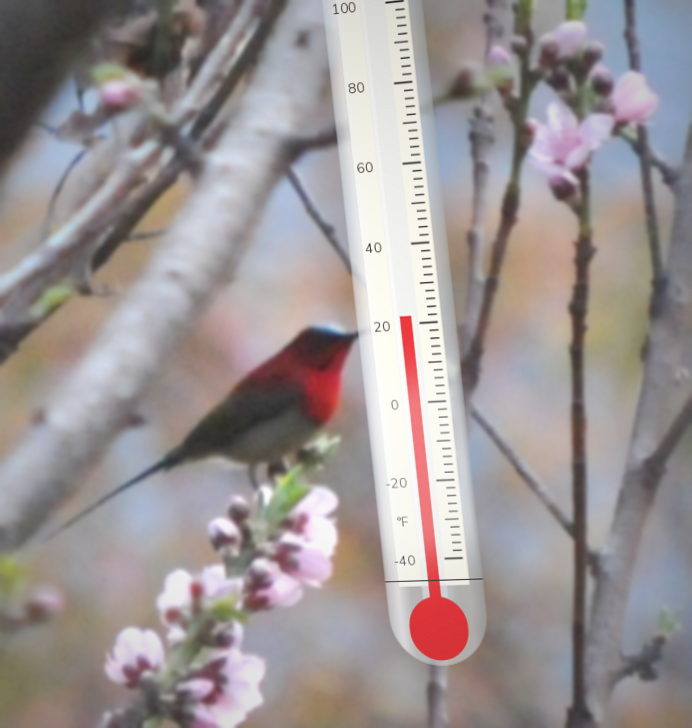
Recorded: 22 °F
